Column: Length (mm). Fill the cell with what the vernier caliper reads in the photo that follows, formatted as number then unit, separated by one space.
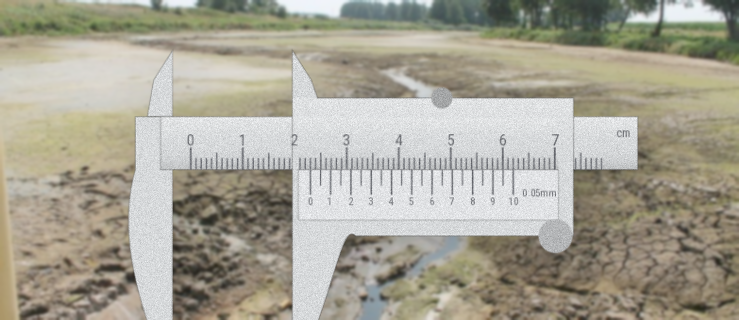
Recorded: 23.0 mm
